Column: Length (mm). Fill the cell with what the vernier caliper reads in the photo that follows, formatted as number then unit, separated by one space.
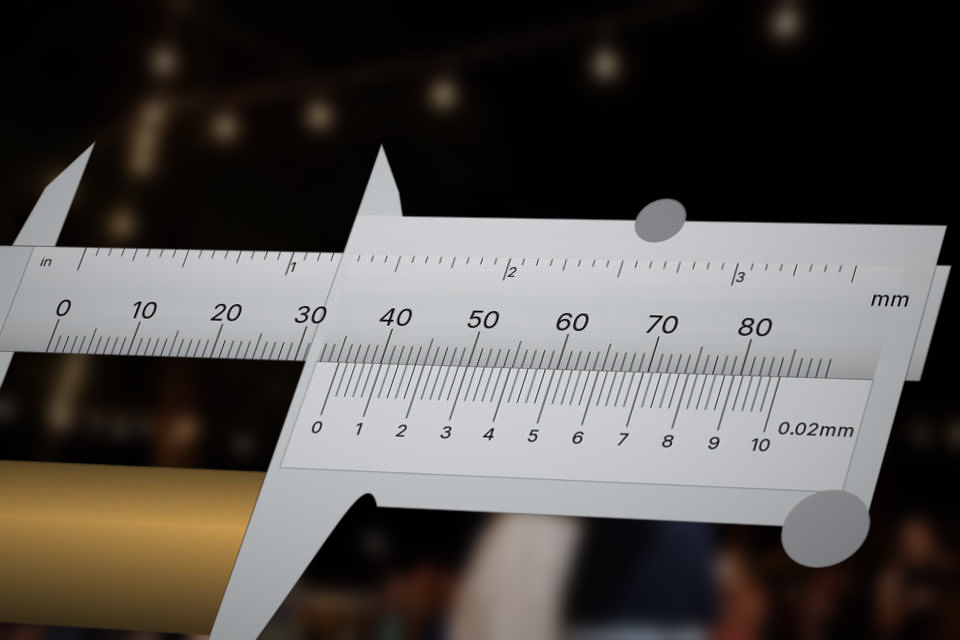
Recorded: 35.2 mm
